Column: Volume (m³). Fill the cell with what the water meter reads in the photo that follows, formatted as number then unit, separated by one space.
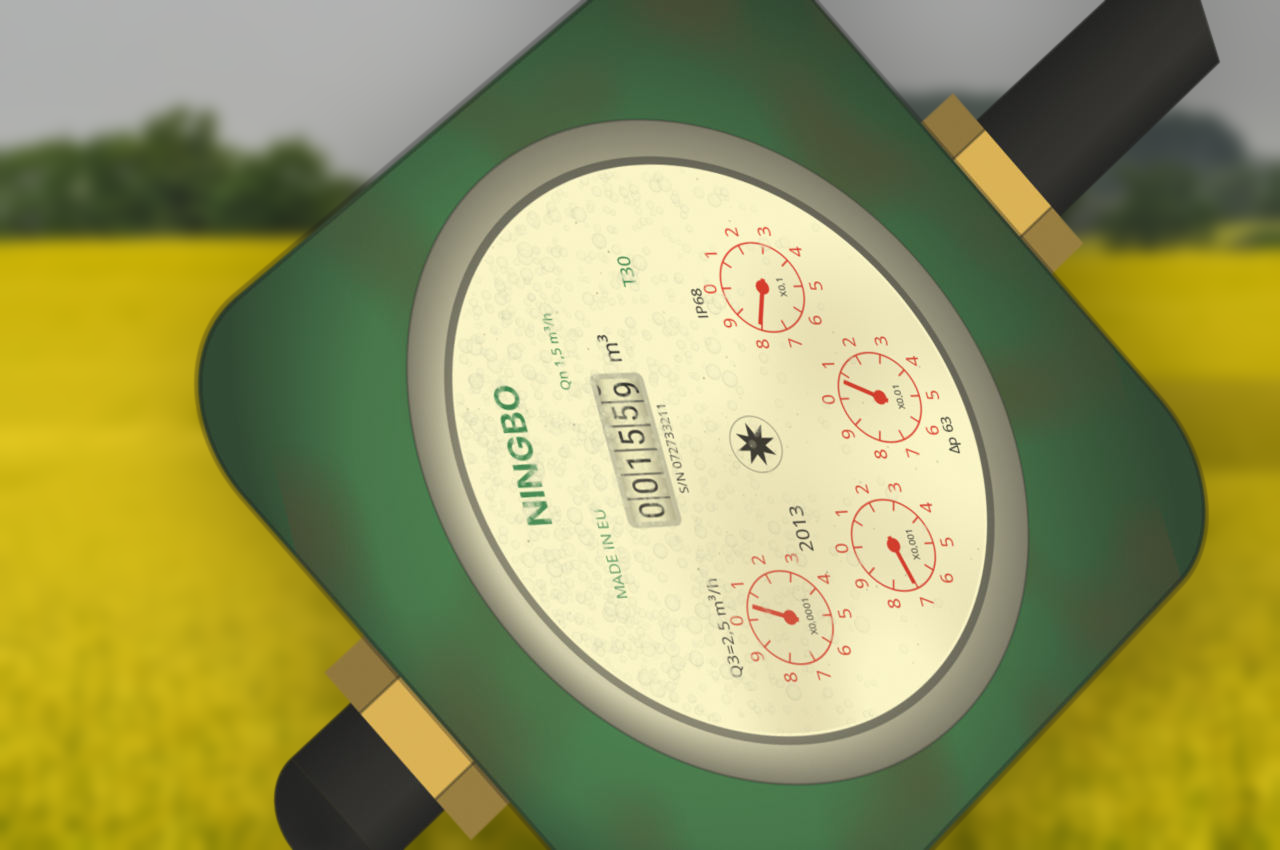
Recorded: 1558.8070 m³
